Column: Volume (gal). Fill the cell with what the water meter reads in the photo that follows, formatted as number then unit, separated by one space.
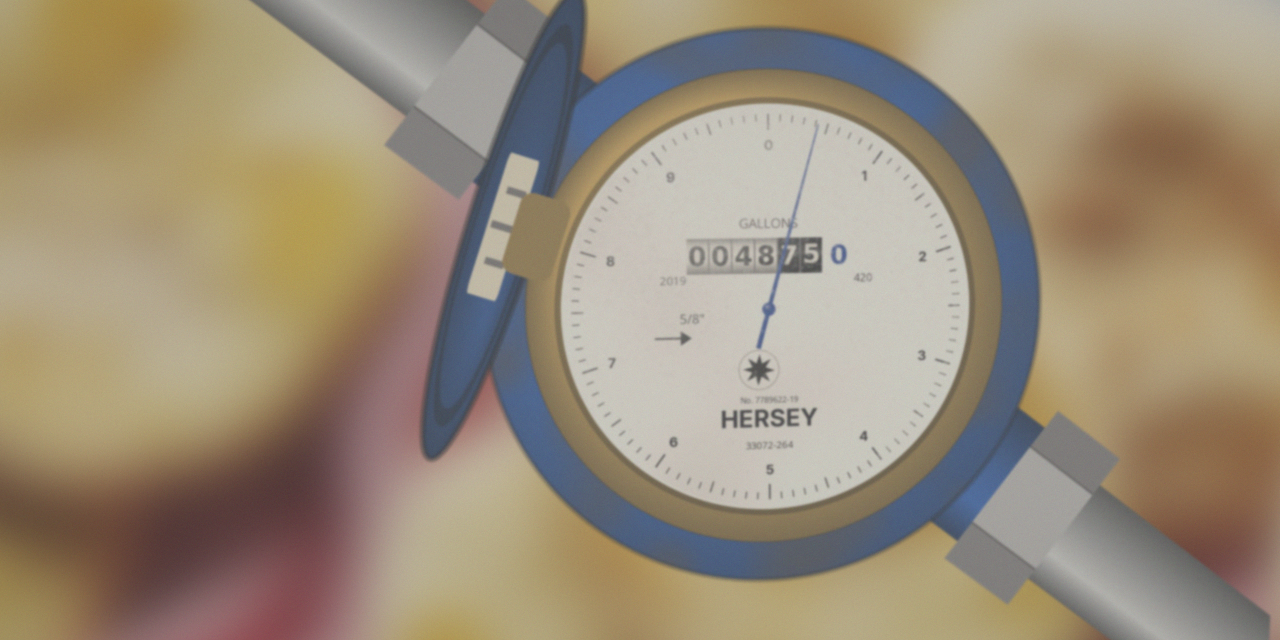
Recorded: 48750.4 gal
